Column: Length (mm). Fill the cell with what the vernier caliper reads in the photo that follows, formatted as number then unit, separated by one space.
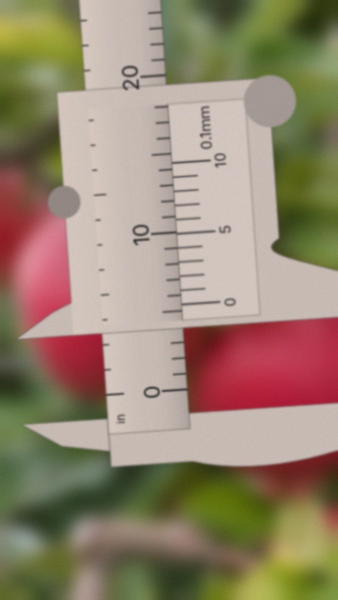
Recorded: 5.4 mm
